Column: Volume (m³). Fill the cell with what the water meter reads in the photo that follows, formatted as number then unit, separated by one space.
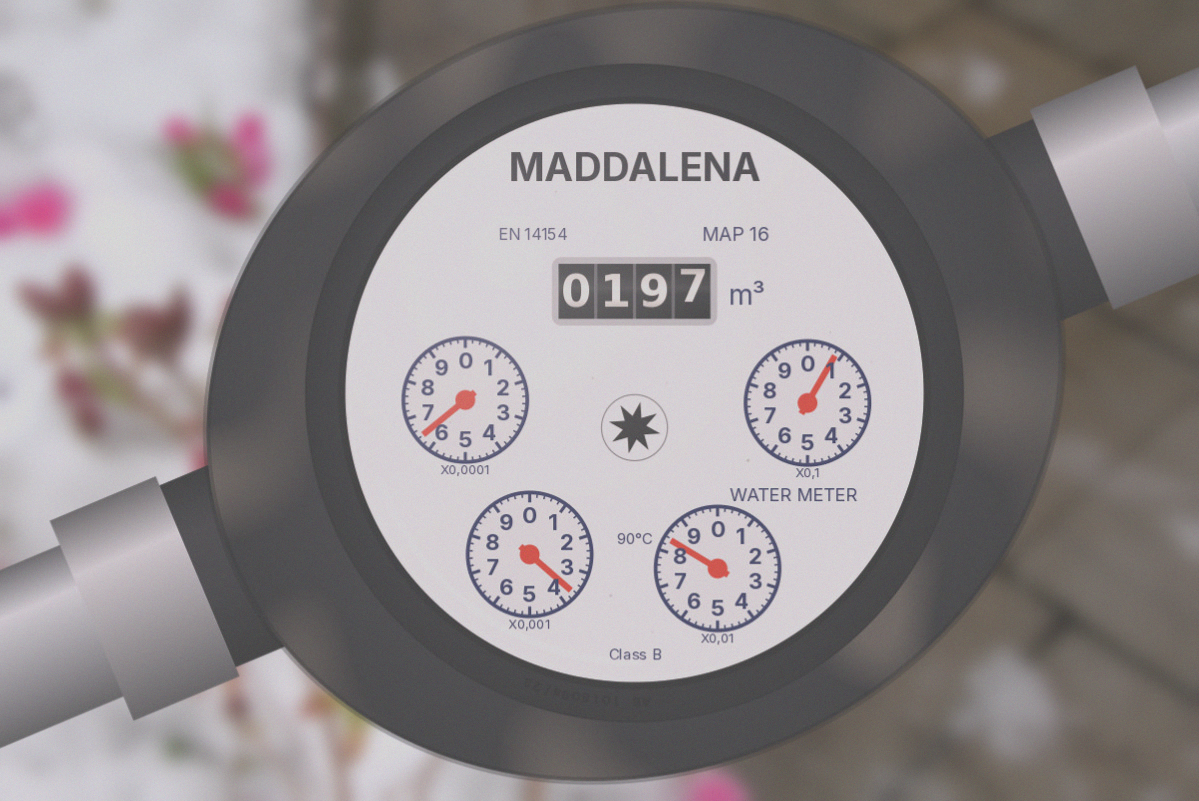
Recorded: 197.0836 m³
